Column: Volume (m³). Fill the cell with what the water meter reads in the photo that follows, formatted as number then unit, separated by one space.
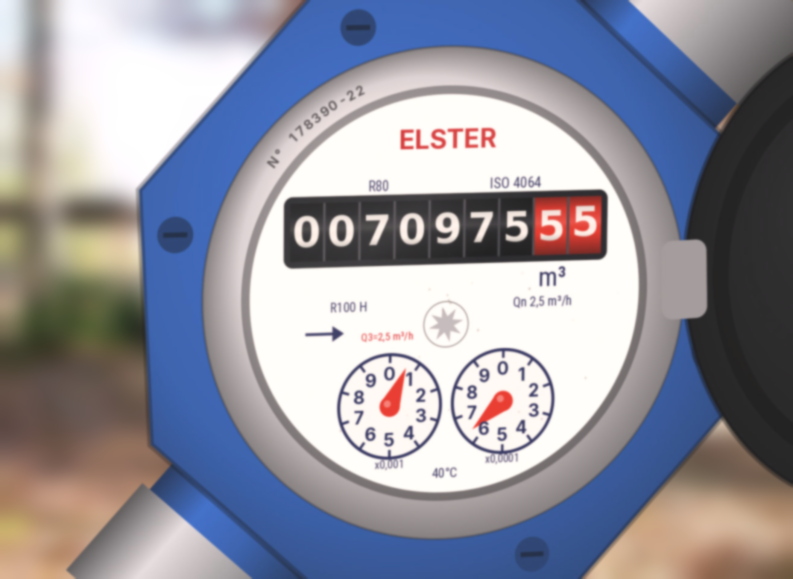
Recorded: 70975.5506 m³
